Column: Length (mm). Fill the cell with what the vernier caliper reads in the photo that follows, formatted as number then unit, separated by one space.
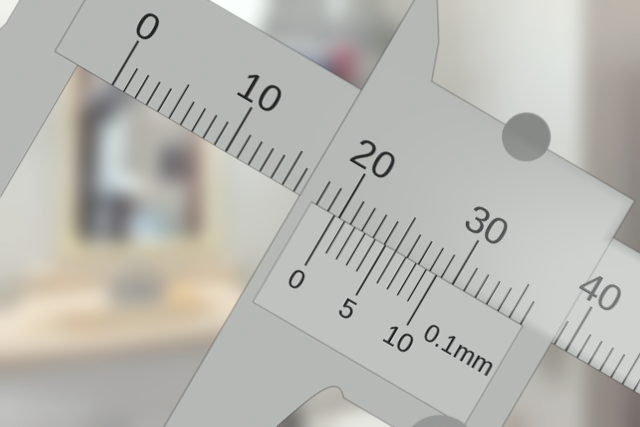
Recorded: 19.6 mm
